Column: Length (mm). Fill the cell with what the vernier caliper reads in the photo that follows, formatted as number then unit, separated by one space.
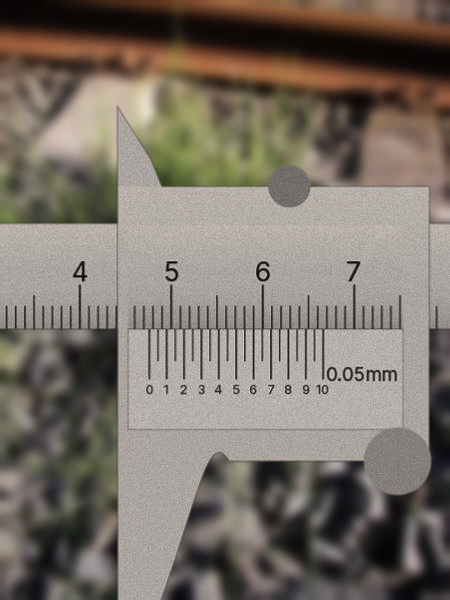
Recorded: 47.6 mm
